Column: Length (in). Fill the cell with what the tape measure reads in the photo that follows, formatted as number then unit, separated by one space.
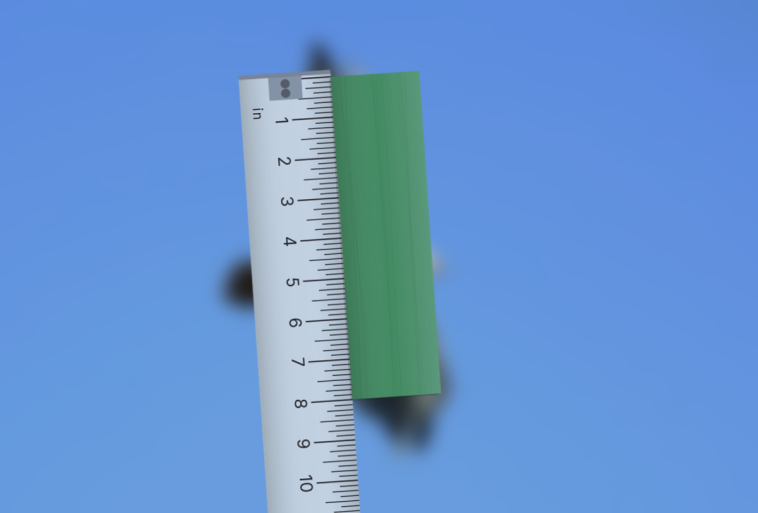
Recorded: 8 in
